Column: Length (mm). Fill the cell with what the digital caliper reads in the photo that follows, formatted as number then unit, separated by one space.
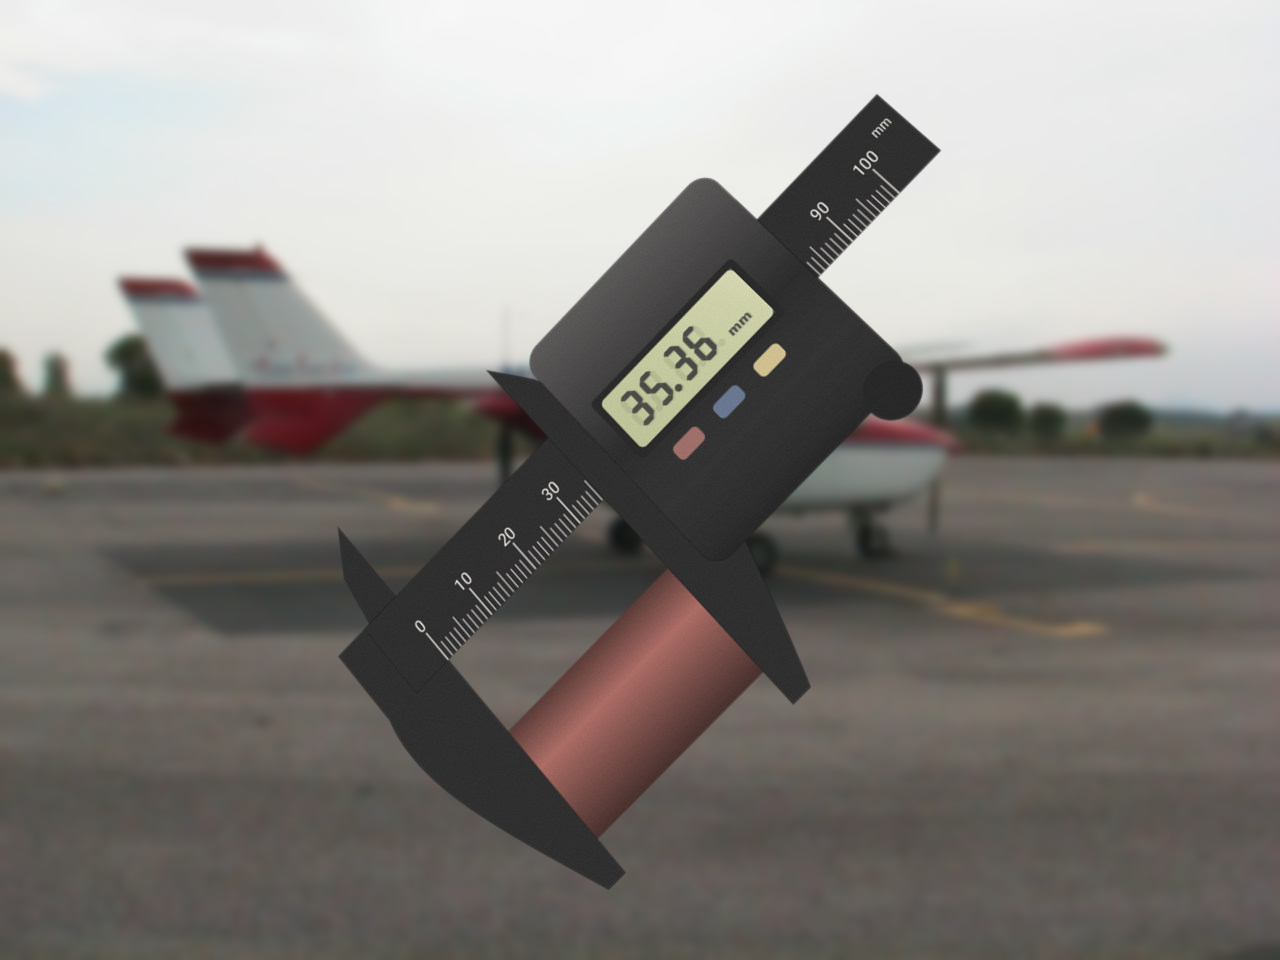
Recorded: 35.36 mm
